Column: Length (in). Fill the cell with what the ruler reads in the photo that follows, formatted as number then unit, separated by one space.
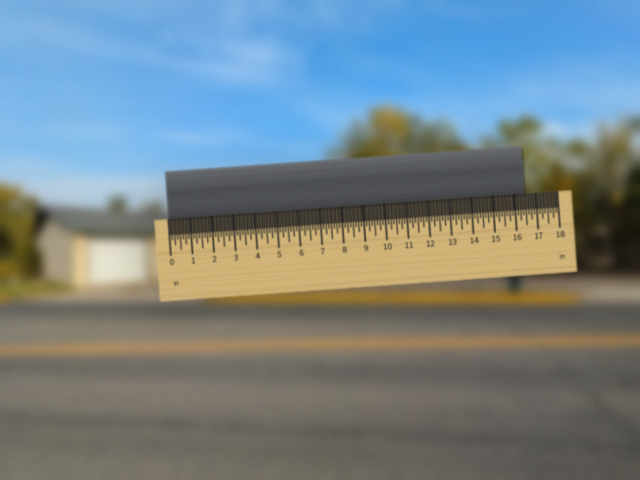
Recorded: 16.5 in
